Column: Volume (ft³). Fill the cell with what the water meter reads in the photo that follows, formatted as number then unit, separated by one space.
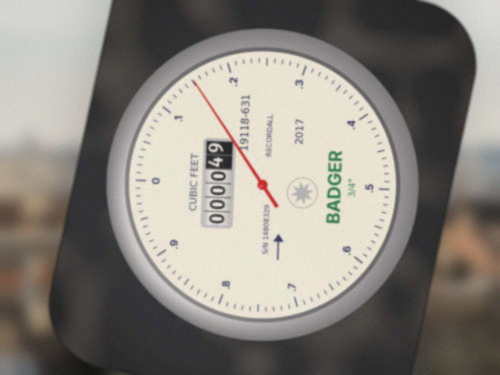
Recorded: 49.15 ft³
